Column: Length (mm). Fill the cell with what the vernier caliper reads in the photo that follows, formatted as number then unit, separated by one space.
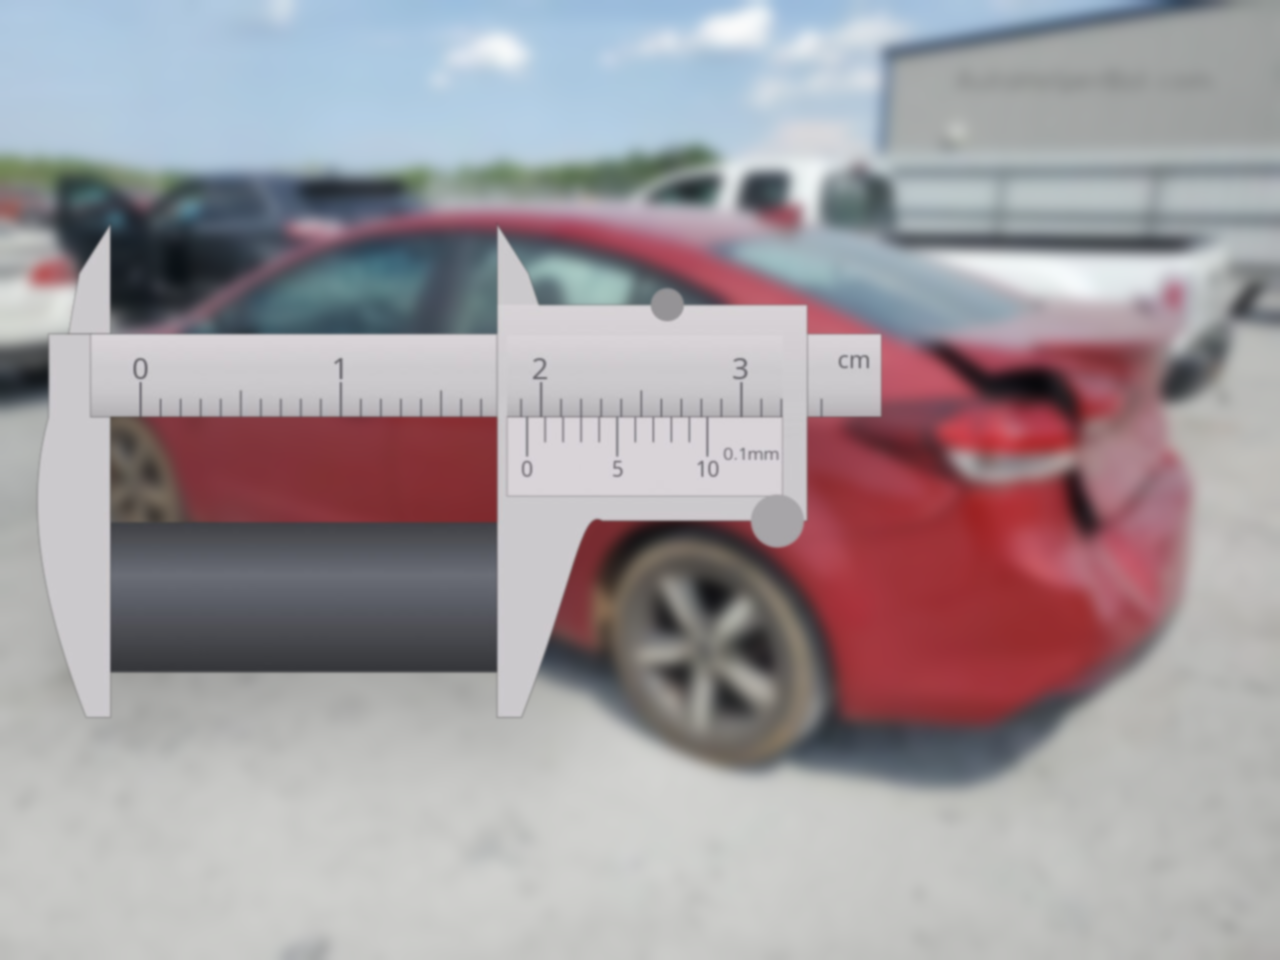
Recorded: 19.3 mm
